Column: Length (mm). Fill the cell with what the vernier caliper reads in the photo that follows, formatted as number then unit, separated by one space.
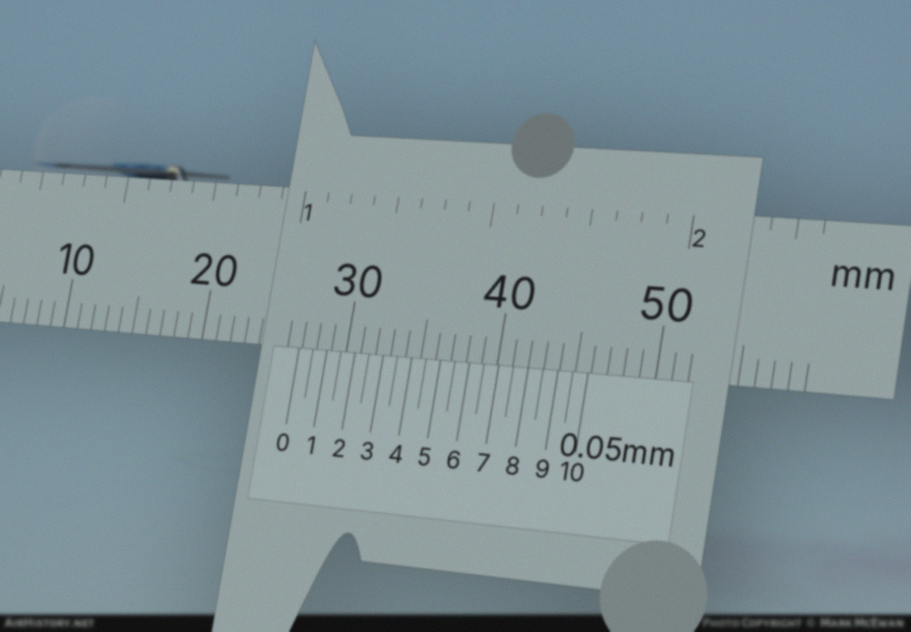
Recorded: 26.8 mm
